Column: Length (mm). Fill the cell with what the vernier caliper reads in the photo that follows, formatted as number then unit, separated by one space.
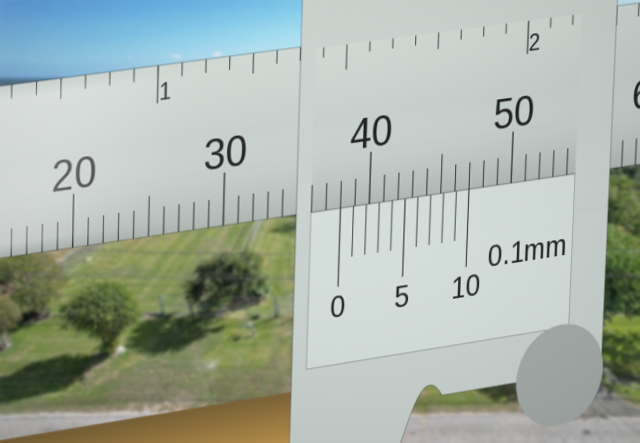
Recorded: 38.0 mm
